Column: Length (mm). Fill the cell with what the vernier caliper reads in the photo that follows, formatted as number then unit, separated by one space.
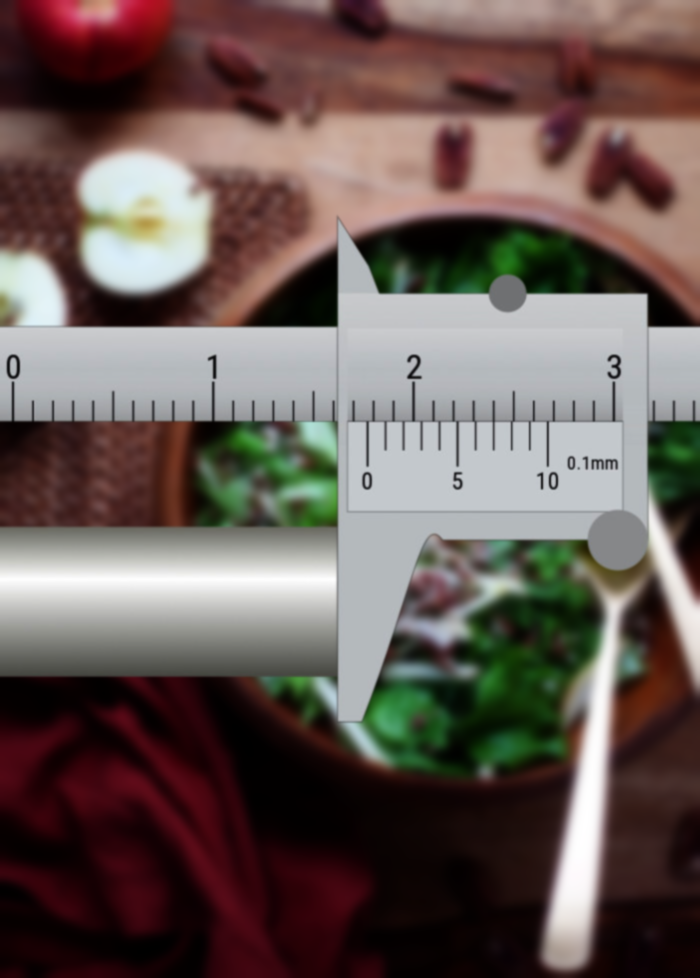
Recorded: 17.7 mm
